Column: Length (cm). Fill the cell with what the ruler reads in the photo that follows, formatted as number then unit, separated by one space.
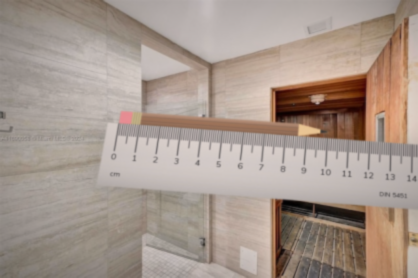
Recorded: 10 cm
